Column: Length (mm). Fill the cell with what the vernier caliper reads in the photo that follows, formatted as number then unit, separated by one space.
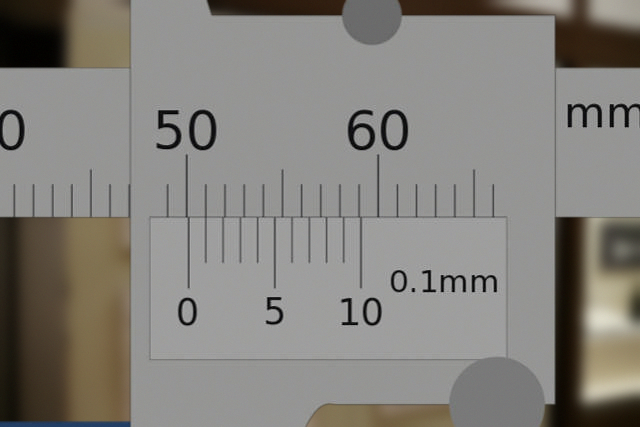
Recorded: 50.1 mm
